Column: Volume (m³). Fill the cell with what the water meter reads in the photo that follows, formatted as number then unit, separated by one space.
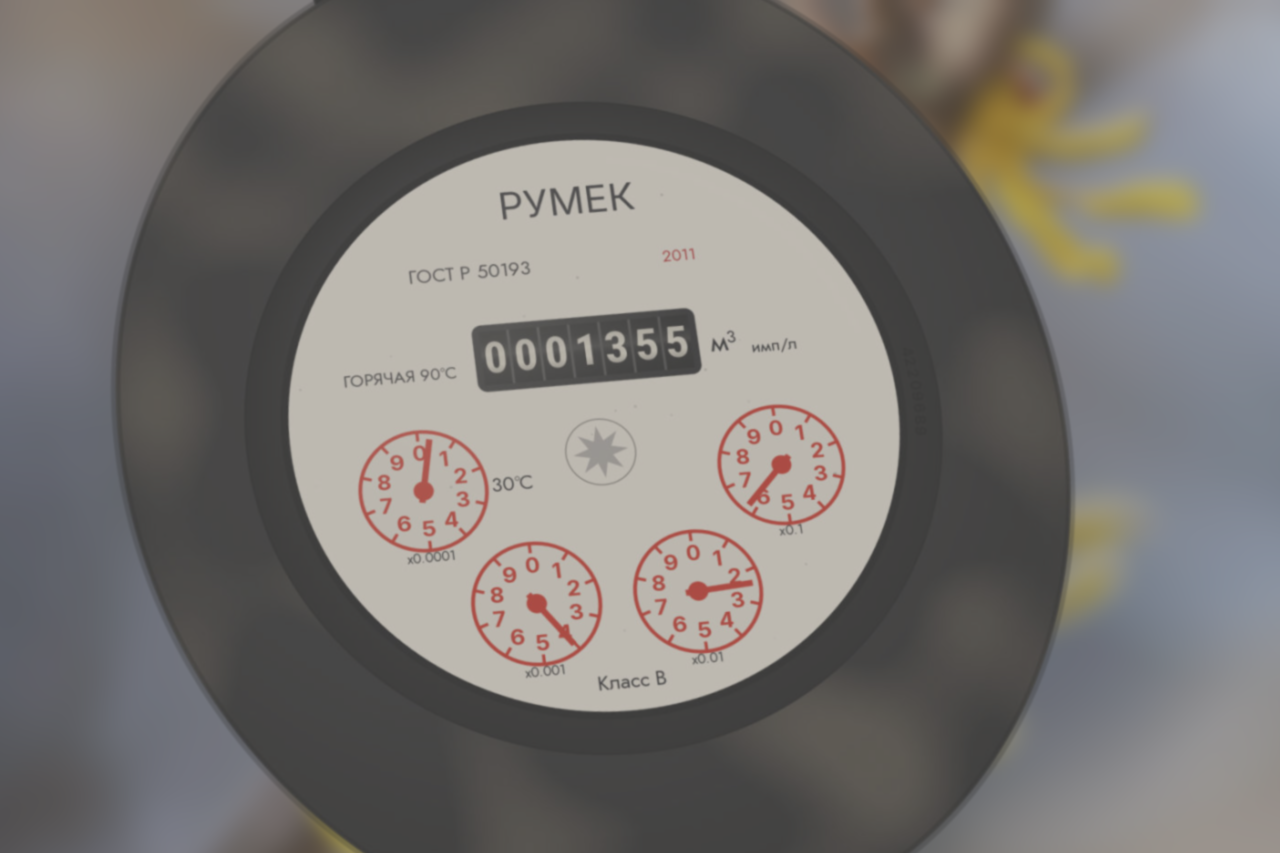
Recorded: 1355.6240 m³
